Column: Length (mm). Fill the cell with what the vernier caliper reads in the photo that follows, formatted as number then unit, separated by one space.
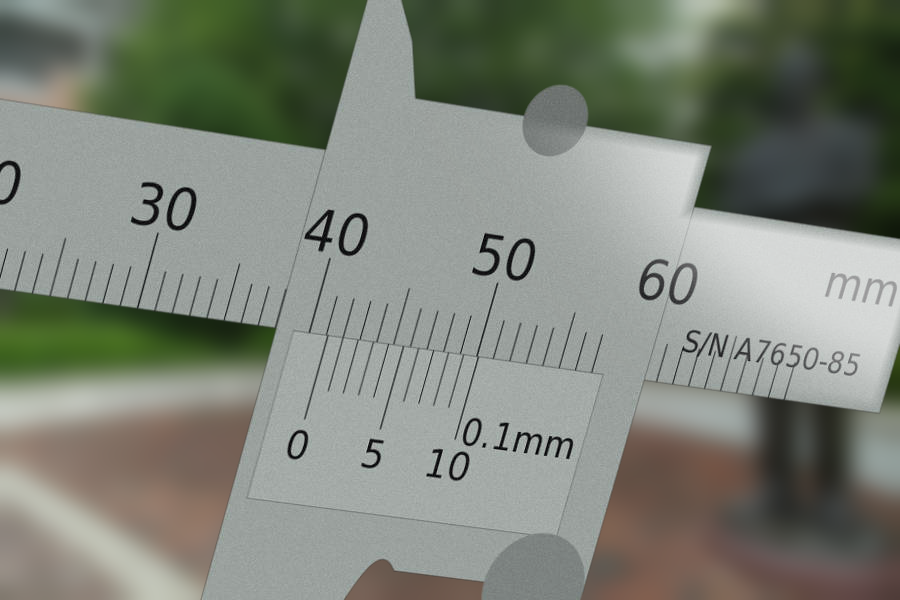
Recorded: 41.1 mm
